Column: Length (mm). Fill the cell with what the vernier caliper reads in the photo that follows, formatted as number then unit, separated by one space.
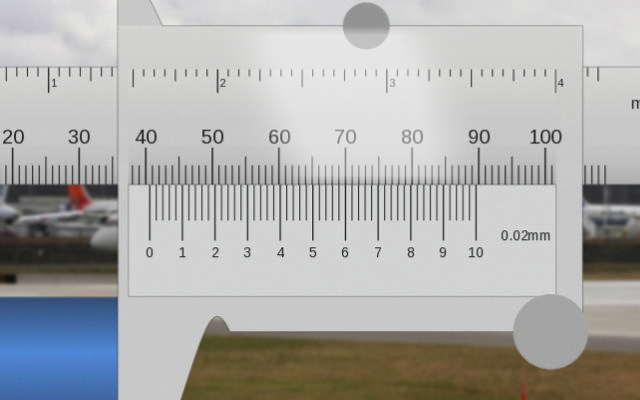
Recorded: 40.6 mm
